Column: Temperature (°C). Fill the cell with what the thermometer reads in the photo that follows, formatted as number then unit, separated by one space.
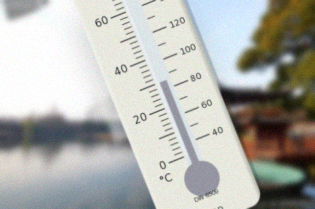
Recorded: 30 °C
